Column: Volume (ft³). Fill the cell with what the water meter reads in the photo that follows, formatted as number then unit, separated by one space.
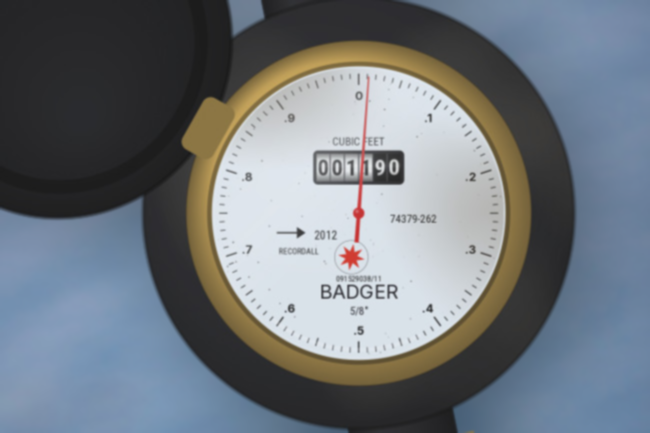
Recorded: 1190.01 ft³
